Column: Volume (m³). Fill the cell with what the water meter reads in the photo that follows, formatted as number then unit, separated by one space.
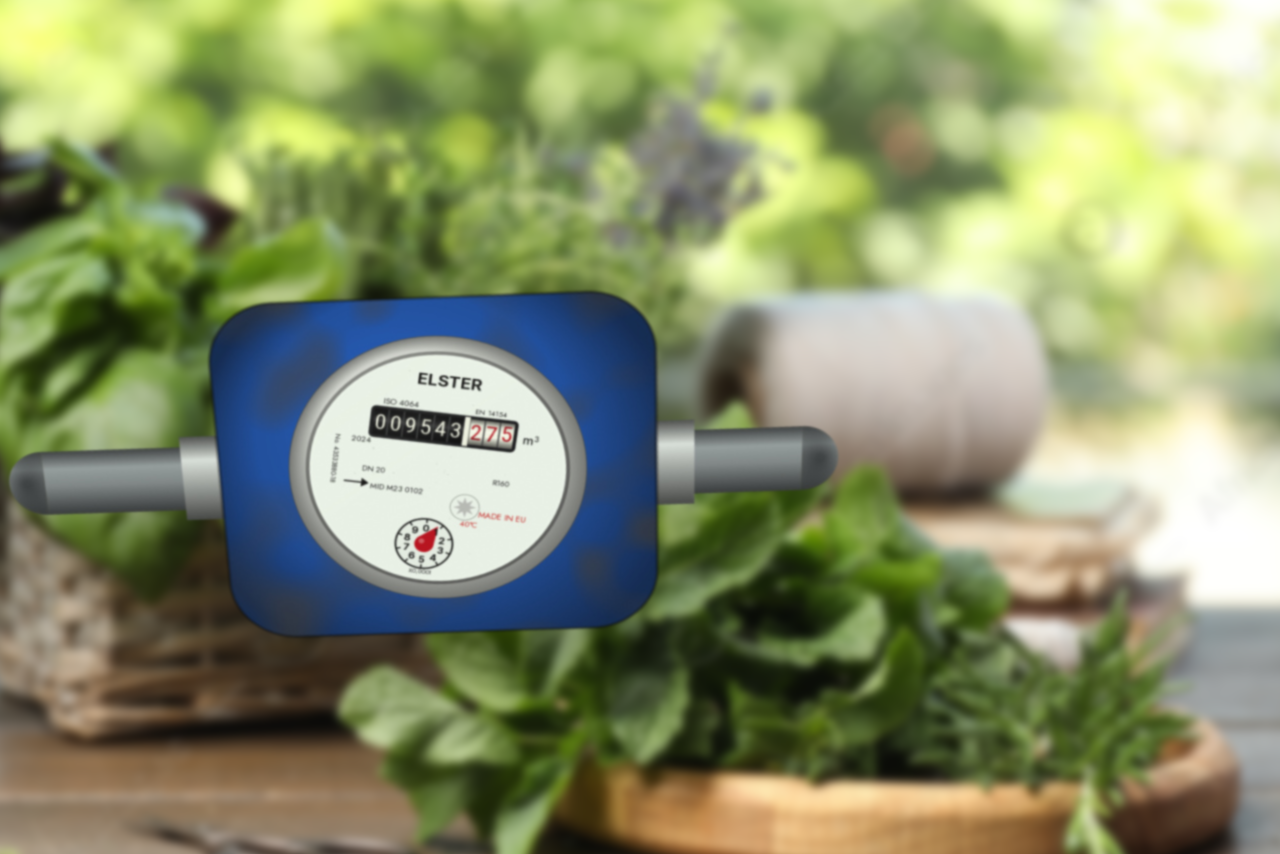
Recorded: 9543.2750 m³
